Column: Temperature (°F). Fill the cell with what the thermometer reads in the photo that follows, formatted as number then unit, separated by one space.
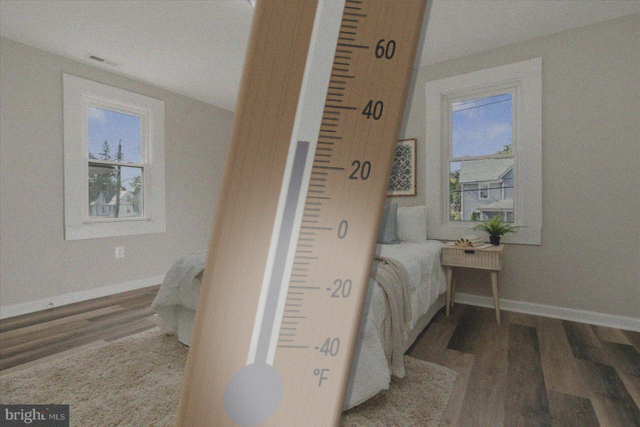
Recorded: 28 °F
